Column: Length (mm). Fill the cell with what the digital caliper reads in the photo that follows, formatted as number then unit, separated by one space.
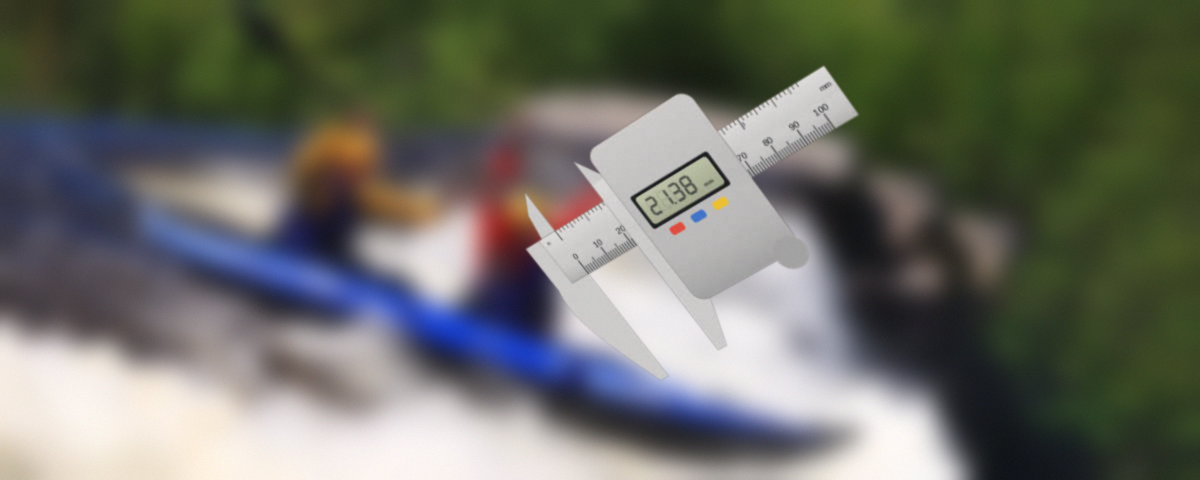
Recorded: 21.38 mm
